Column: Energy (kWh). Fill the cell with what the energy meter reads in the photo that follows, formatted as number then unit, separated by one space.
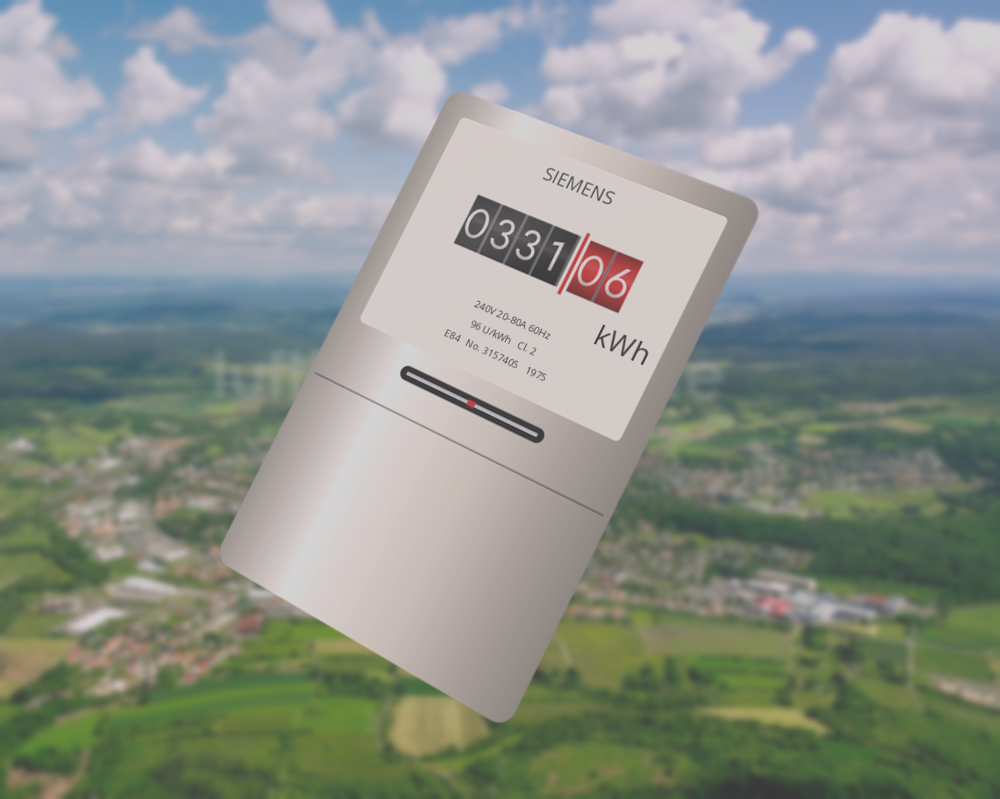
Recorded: 331.06 kWh
